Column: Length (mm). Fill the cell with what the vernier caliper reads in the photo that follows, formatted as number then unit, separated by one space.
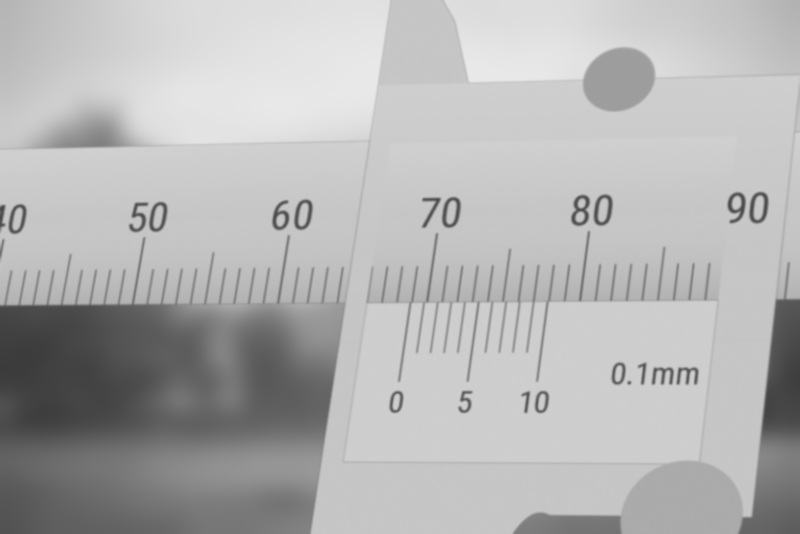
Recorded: 68.9 mm
